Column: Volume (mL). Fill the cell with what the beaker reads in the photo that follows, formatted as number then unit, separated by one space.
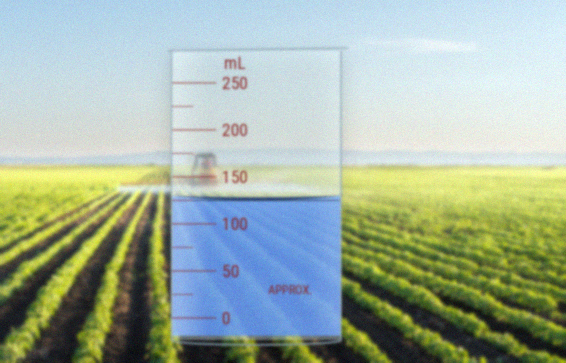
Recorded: 125 mL
